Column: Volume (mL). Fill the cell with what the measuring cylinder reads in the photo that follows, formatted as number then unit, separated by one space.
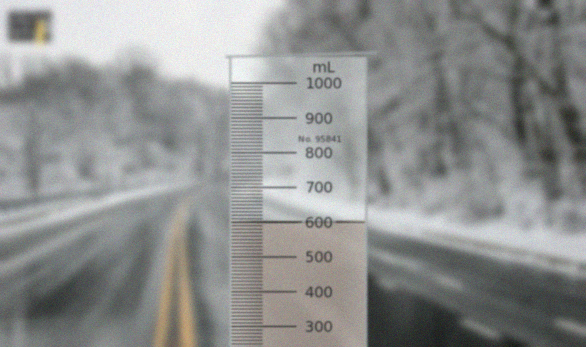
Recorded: 600 mL
